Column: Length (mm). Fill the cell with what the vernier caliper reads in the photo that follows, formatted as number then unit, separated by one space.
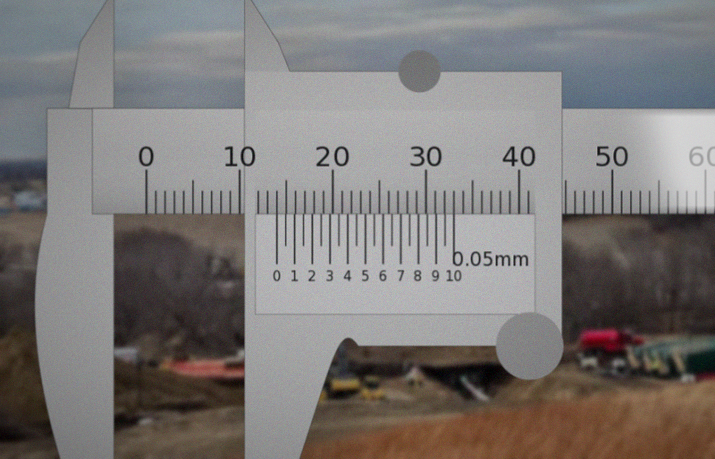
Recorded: 14.0 mm
